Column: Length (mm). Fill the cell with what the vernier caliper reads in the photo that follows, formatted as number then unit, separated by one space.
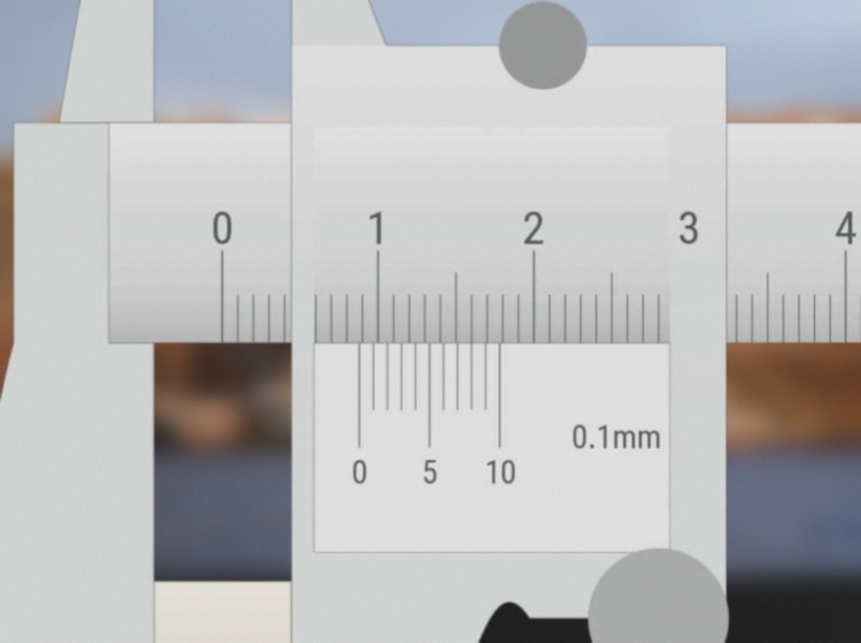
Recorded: 8.8 mm
